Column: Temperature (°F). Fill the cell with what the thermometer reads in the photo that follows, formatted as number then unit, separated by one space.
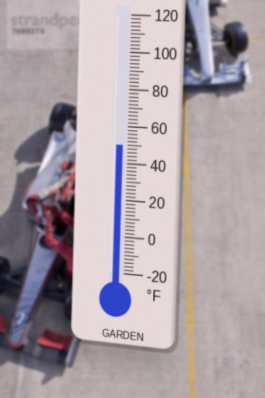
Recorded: 50 °F
